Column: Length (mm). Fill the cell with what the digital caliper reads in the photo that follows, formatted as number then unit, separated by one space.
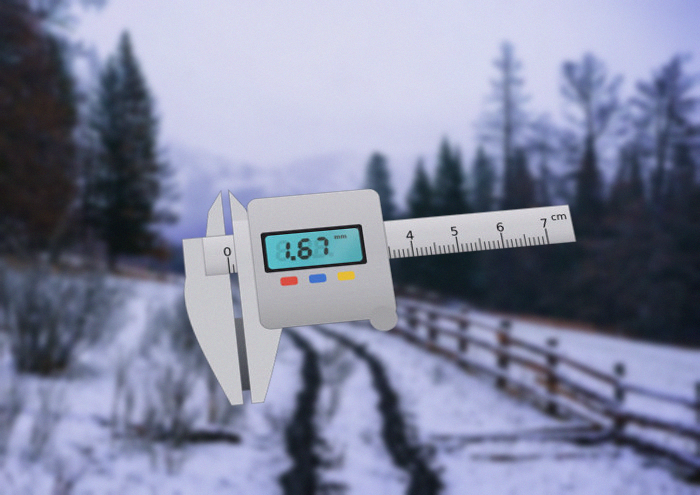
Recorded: 1.67 mm
